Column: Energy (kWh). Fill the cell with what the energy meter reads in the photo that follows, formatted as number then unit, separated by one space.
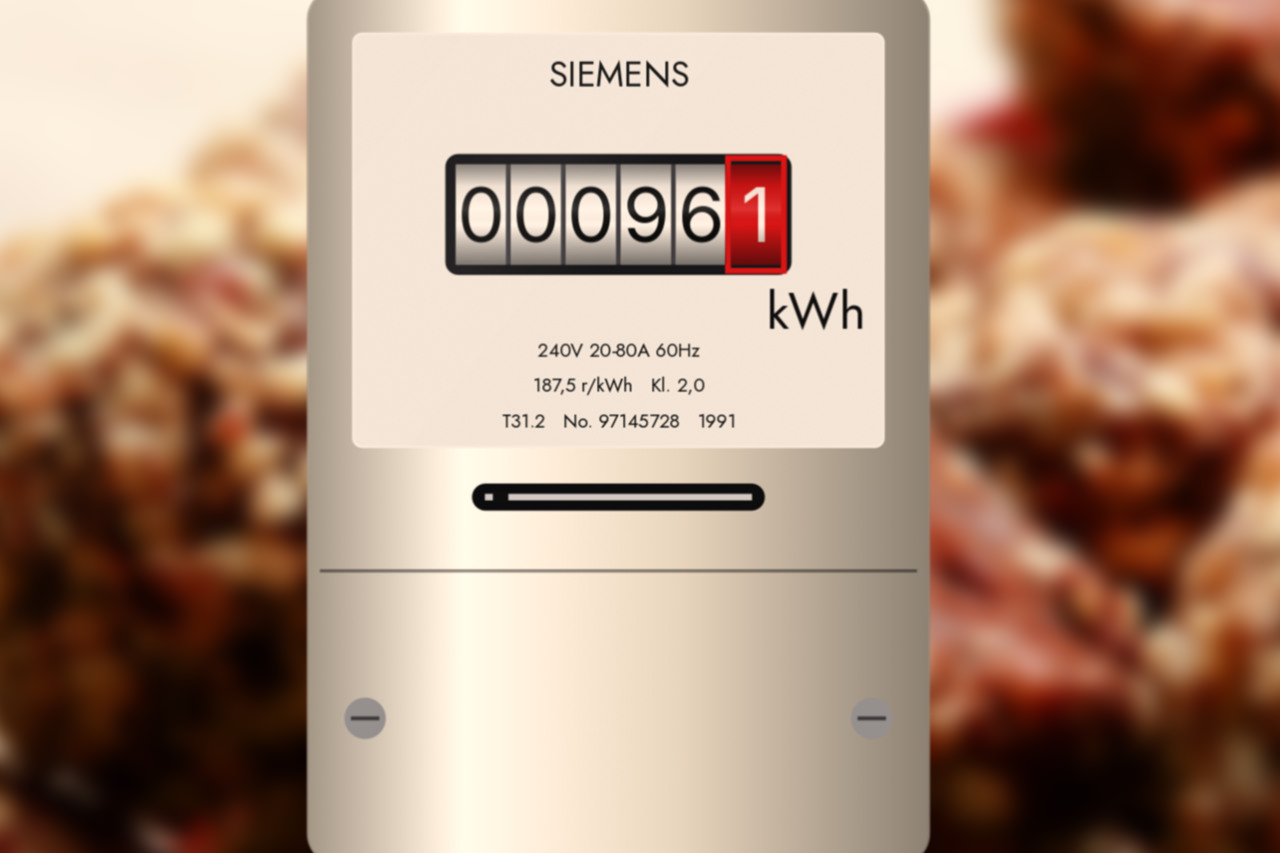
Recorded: 96.1 kWh
